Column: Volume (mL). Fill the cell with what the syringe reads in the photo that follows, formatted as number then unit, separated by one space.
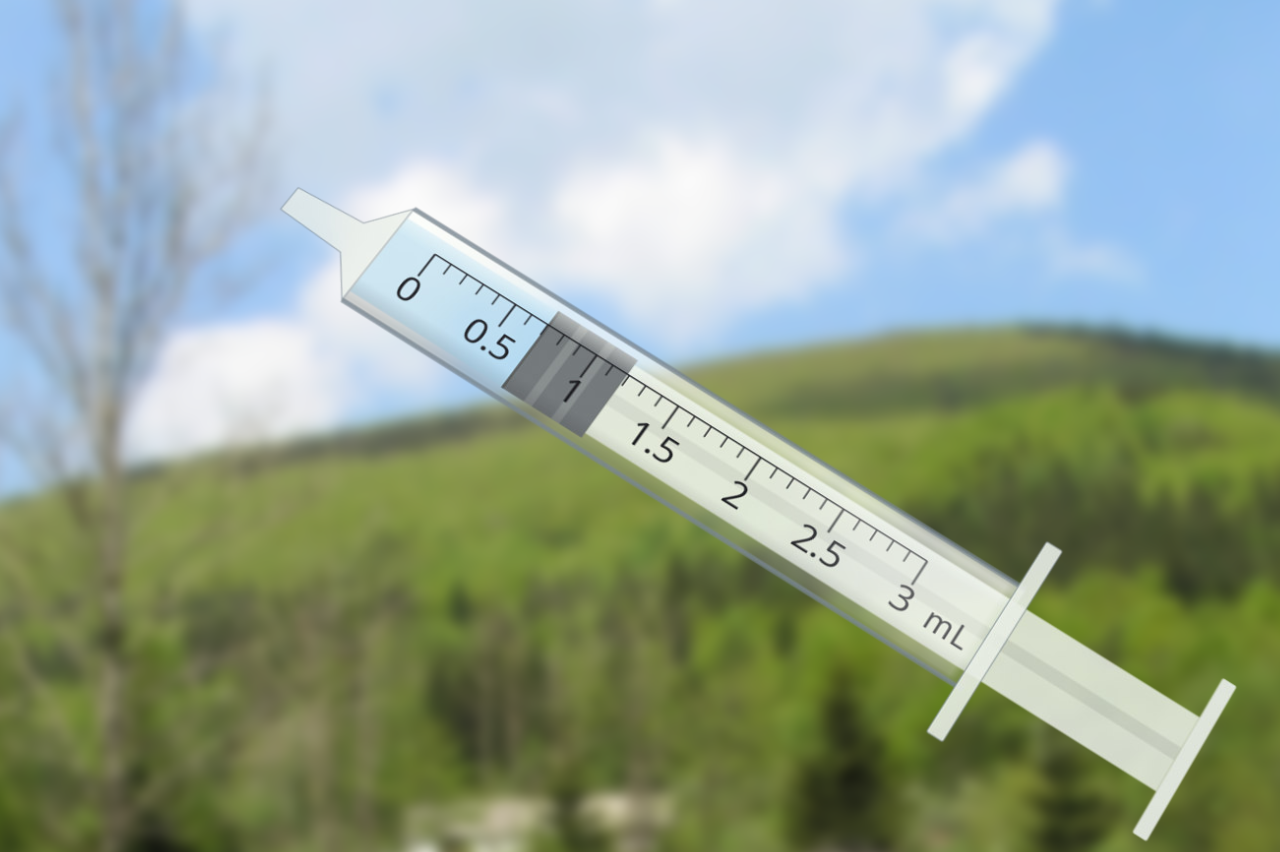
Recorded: 0.7 mL
